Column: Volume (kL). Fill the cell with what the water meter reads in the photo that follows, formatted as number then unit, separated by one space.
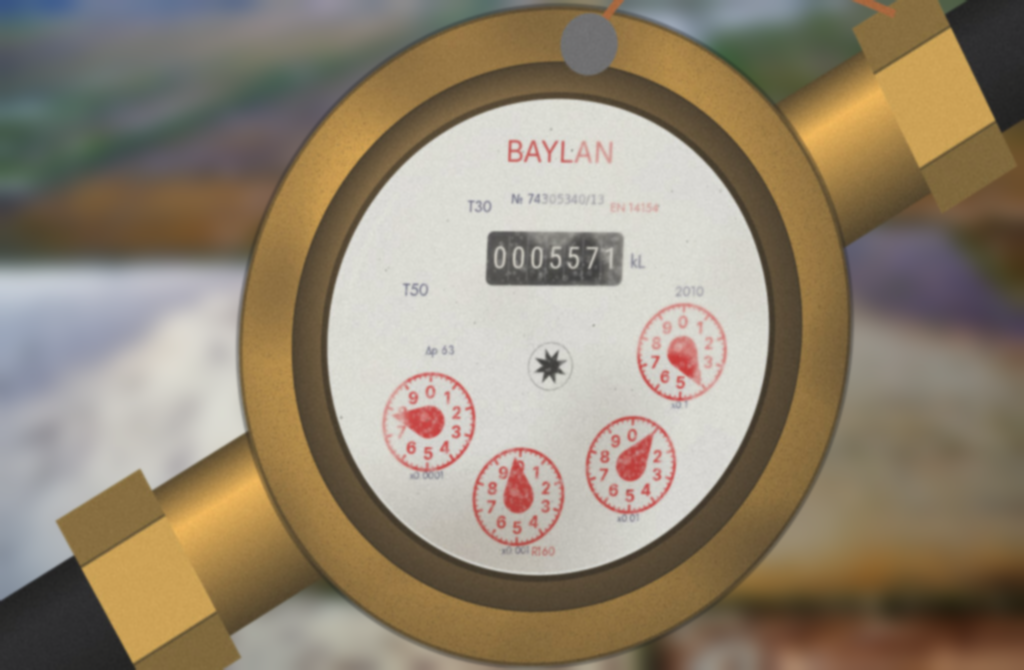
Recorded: 5571.4097 kL
